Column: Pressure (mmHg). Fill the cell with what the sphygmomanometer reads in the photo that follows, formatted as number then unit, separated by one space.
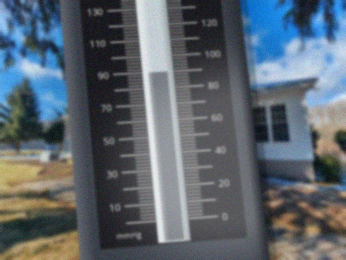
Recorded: 90 mmHg
